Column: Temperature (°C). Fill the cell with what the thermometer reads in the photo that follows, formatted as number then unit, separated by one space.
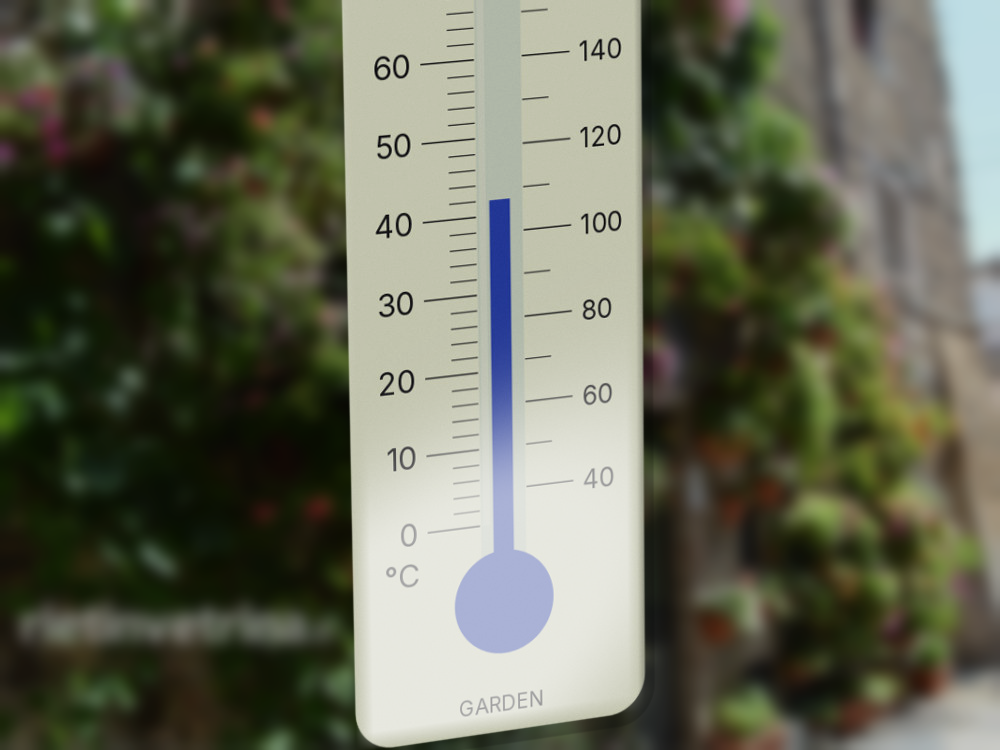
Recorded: 42 °C
